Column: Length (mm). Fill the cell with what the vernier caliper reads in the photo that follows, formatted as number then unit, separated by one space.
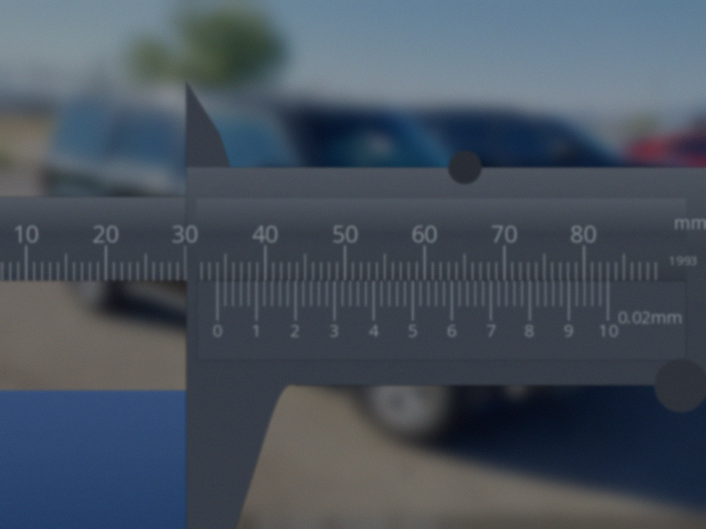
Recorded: 34.0 mm
